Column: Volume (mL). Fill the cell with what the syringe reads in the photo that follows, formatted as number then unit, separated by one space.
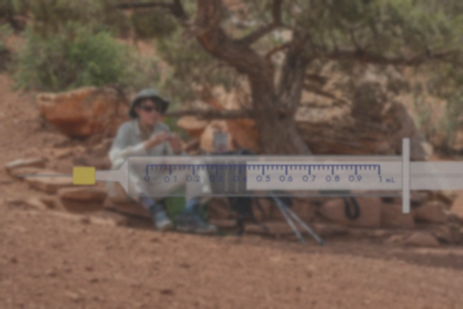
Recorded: 0.3 mL
